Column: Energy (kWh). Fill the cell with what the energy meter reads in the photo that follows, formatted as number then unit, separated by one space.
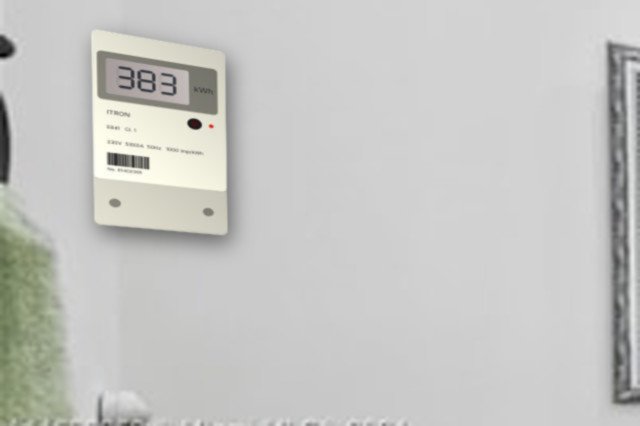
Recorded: 383 kWh
